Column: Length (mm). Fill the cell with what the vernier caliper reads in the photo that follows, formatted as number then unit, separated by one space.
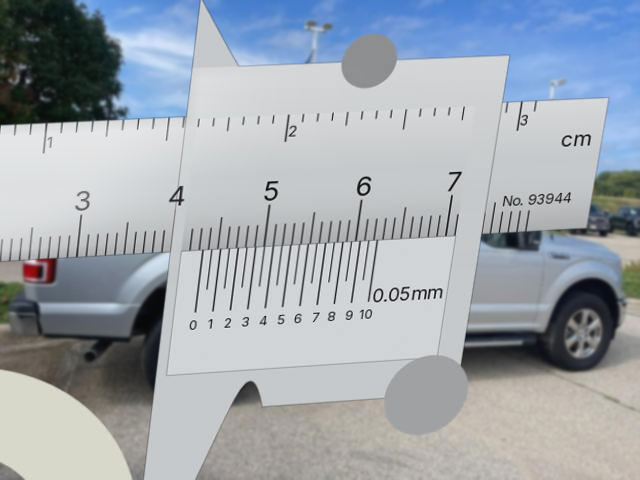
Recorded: 43.4 mm
